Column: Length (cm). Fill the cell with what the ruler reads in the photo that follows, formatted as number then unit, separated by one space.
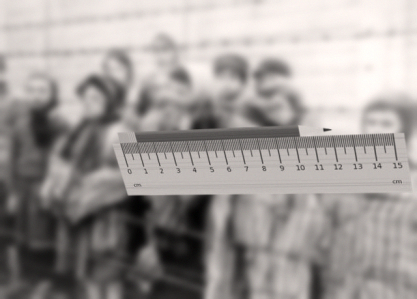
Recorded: 12 cm
